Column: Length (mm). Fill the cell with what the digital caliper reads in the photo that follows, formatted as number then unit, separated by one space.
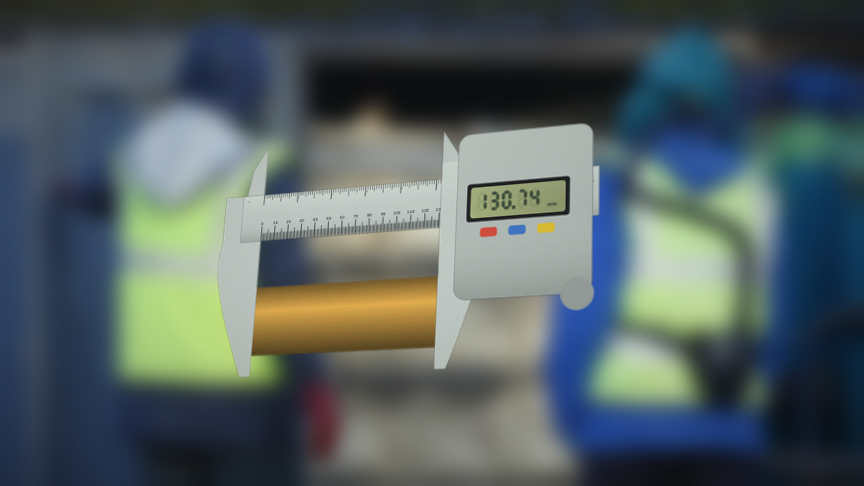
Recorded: 130.74 mm
